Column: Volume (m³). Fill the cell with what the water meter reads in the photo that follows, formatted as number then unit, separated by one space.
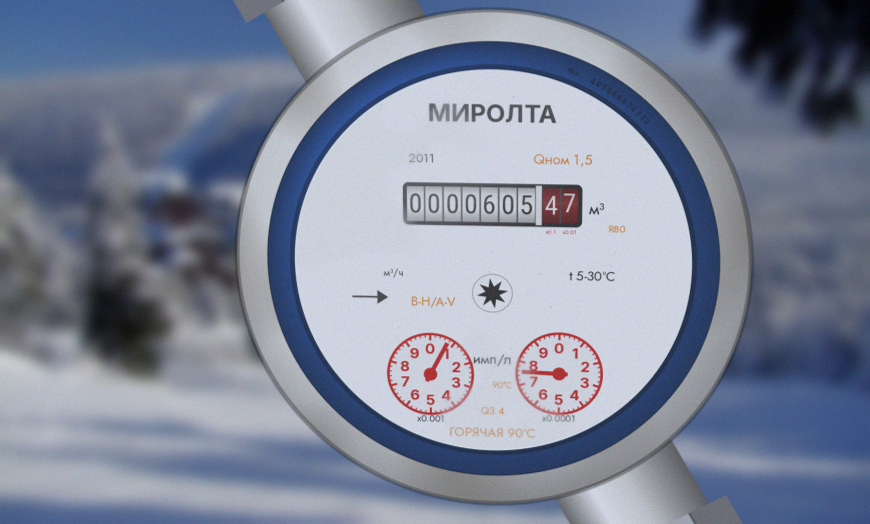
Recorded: 605.4707 m³
